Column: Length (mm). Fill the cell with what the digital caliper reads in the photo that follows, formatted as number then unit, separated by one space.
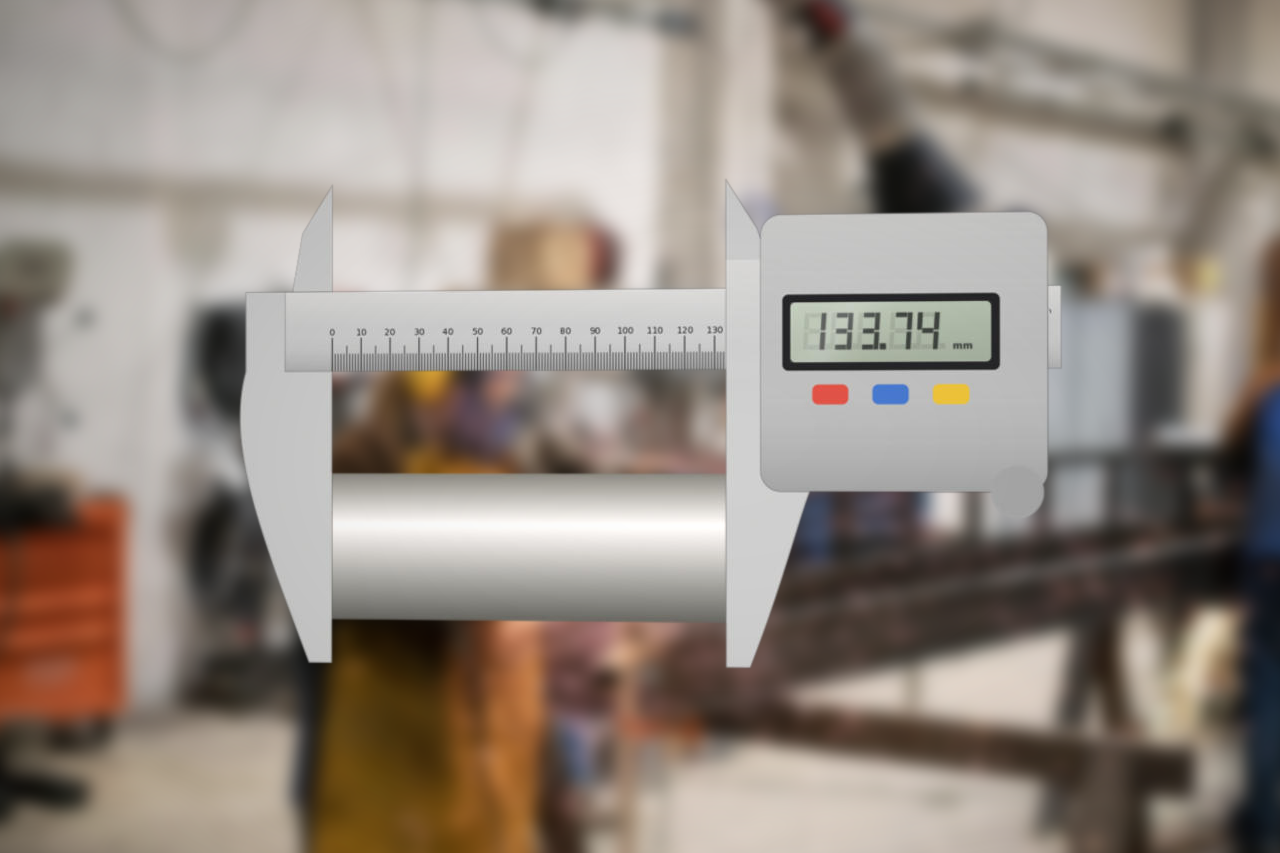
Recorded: 133.74 mm
